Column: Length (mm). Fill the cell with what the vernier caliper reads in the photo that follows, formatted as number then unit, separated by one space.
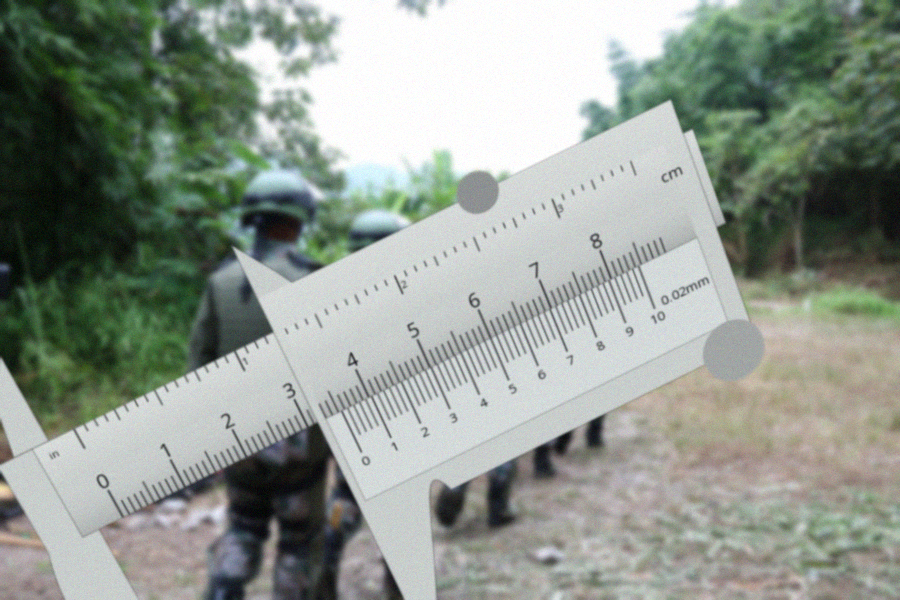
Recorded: 35.5 mm
